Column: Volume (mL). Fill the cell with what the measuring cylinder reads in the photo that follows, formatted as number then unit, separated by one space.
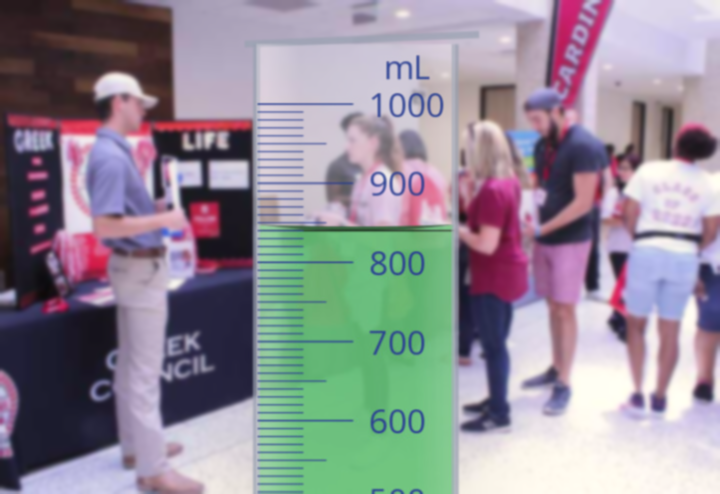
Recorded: 840 mL
